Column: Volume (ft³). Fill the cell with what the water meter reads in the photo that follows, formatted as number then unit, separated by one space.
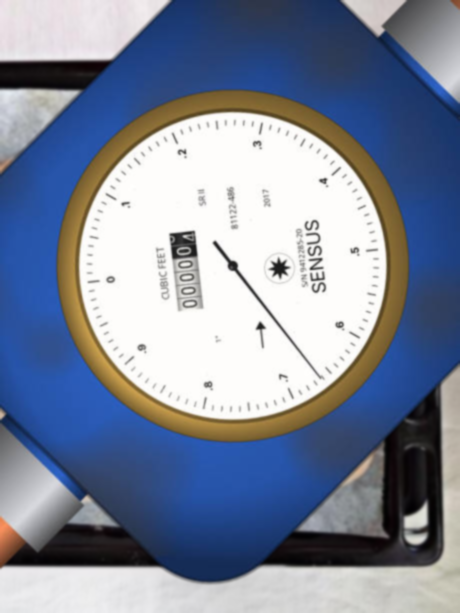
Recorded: 3.66 ft³
